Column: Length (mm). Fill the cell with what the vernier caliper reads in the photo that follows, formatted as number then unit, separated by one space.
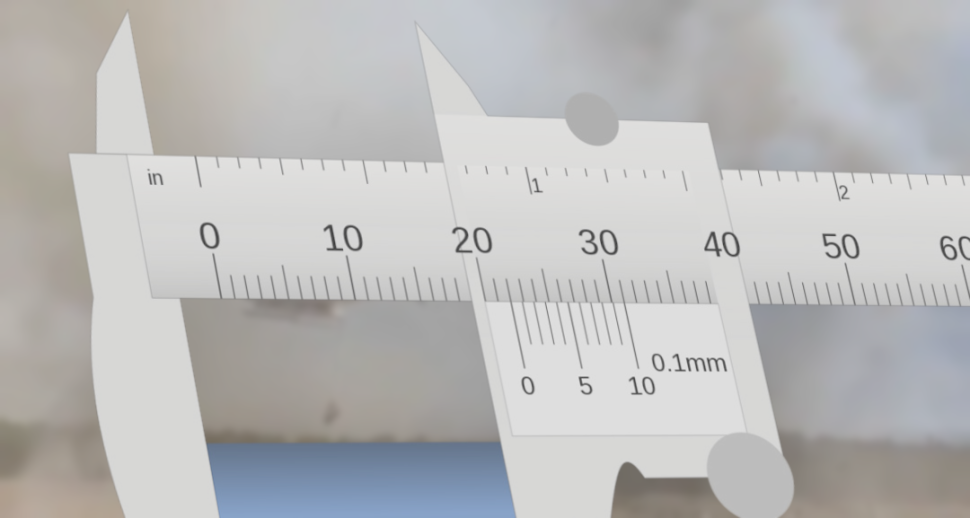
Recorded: 22.0 mm
